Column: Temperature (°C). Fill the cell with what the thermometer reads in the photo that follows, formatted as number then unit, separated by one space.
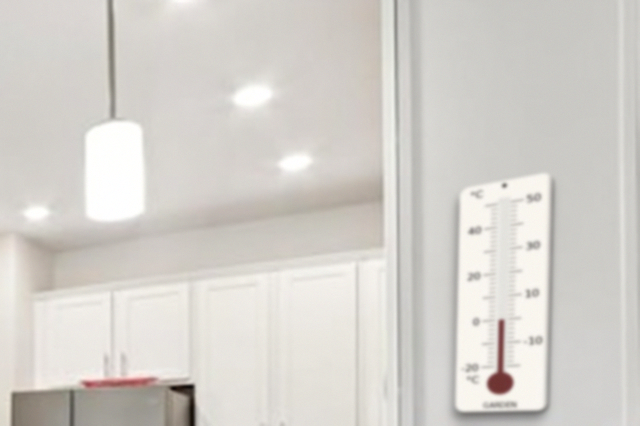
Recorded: 0 °C
